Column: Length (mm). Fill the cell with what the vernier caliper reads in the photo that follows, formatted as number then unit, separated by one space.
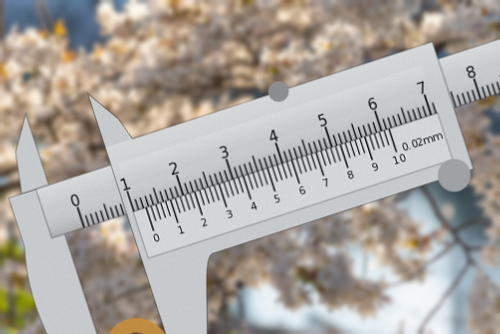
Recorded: 12.5 mm
